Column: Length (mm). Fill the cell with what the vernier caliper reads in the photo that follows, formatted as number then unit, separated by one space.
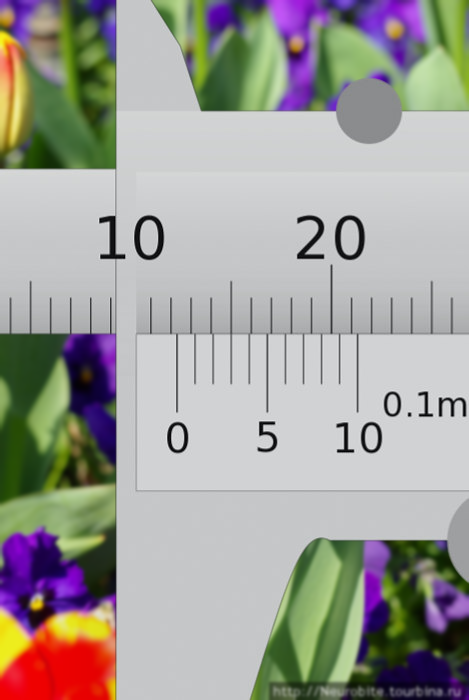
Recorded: 12.3 mm
